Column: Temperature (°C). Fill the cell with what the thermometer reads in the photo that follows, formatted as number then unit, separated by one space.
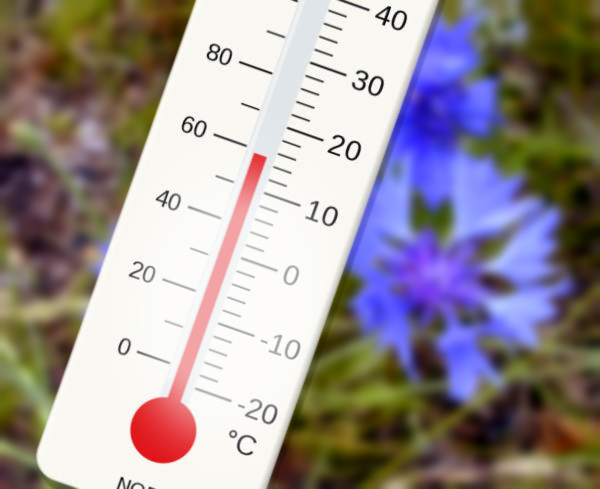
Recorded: 15 °C
